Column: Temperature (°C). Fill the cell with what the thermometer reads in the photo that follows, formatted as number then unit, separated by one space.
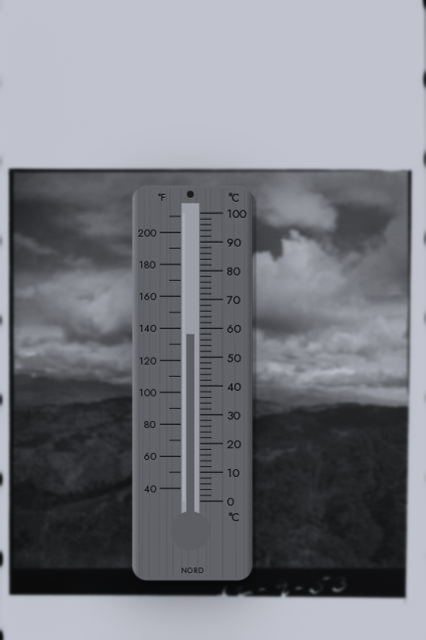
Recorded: 58 °C
